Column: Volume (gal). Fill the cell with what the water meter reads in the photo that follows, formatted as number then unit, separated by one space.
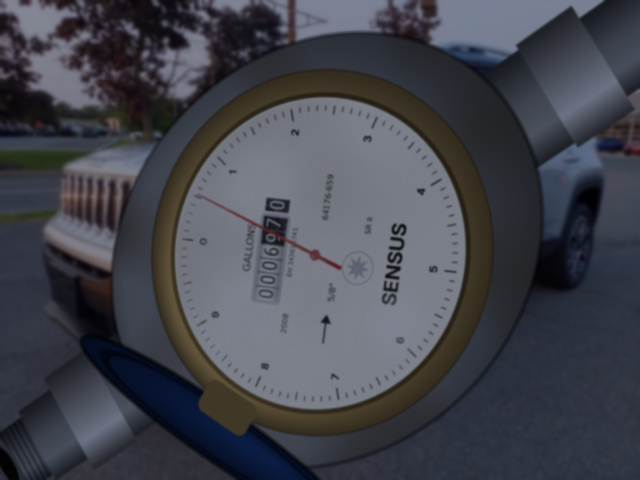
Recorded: 6970.5 gal
